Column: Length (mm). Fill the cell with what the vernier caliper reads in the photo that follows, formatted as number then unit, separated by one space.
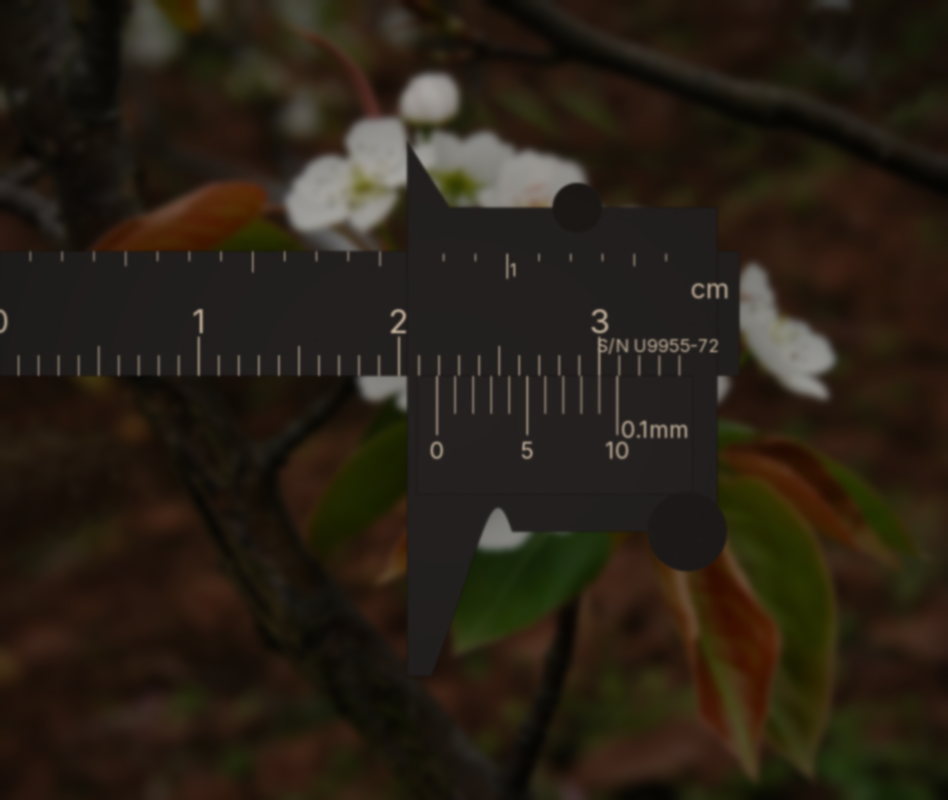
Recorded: 21.9 mm
